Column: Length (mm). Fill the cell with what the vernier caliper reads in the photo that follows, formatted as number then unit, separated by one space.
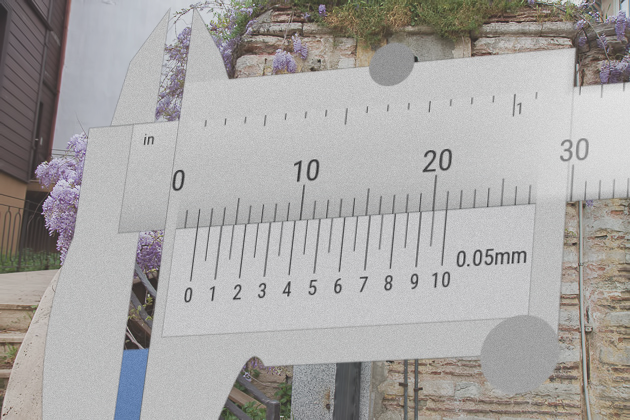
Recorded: 2.0 mm
